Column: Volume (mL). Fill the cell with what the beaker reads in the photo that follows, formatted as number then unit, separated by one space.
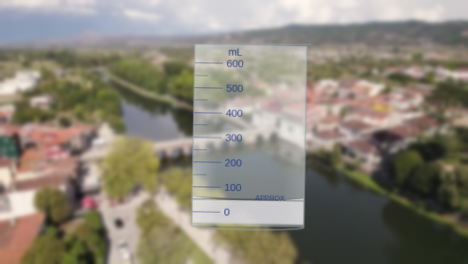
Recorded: 50 mL
